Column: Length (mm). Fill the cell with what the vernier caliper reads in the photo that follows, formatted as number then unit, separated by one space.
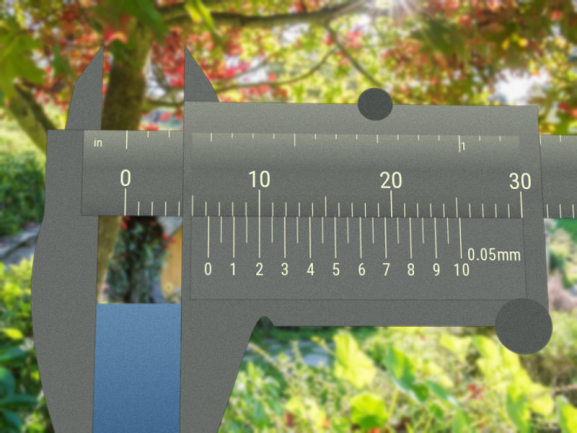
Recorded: 6.2 mm
